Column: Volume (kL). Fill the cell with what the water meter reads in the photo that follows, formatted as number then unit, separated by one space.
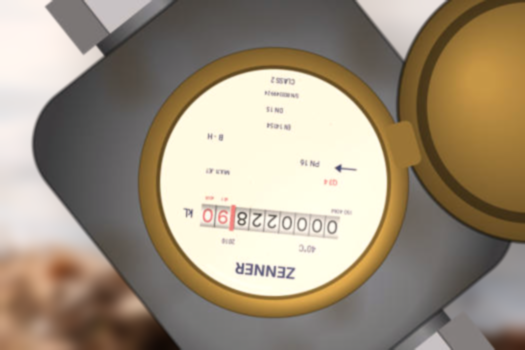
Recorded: 228.90 kL
